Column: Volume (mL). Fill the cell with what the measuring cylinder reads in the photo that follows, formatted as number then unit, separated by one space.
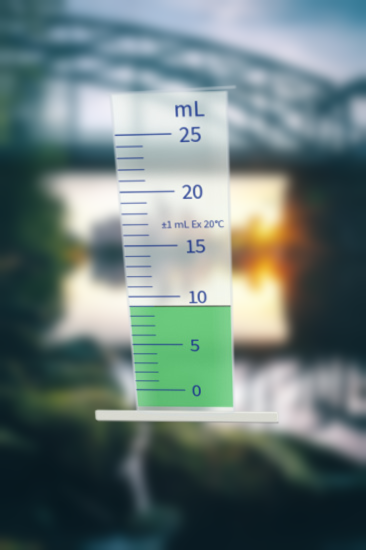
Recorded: 9 mL
